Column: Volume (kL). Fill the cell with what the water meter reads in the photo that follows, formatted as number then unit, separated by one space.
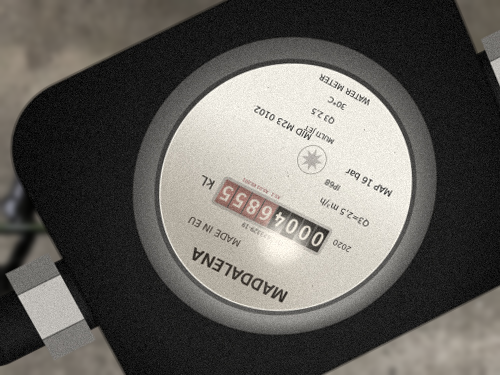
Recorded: 4.6855 kL
